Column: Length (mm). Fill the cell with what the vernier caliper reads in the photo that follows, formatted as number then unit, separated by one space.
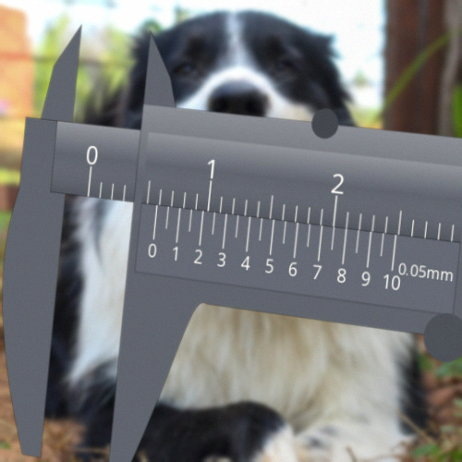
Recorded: 5.8 mm
